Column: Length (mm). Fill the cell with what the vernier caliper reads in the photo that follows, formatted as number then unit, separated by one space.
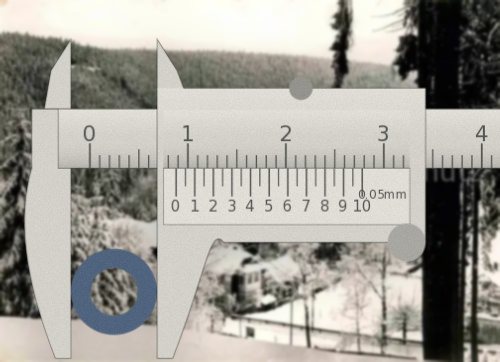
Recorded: 8.8 mm
